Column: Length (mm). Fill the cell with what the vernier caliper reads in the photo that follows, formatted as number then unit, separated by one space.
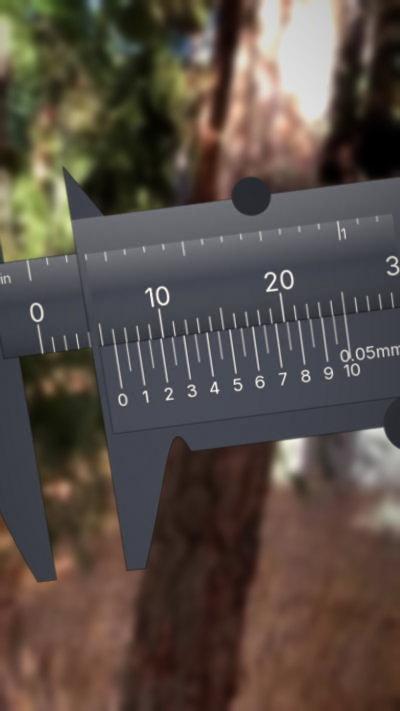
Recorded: 6.0 mm
